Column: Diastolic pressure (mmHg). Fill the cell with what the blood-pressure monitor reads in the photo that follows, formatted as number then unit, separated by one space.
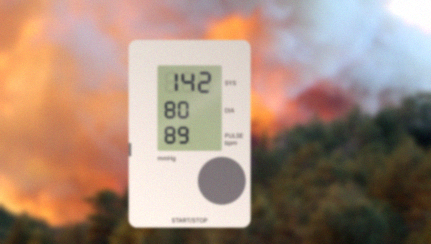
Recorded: 80 mmHg
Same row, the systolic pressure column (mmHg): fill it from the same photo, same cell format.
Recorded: 142 mmHg
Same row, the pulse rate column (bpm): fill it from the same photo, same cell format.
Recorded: 89 bpm
